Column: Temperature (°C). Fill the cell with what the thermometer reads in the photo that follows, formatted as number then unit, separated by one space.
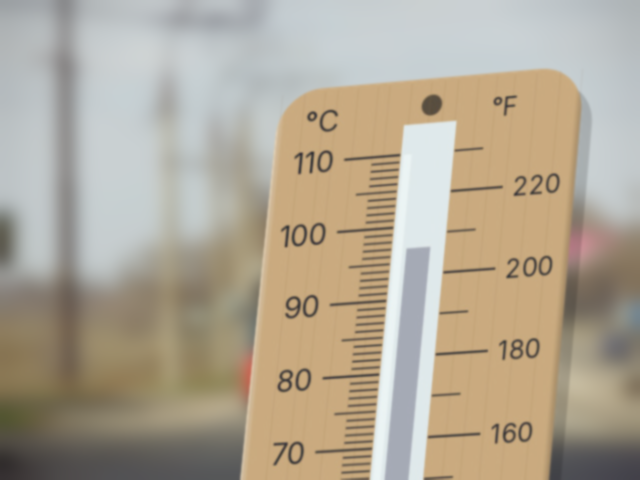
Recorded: 97 °C
